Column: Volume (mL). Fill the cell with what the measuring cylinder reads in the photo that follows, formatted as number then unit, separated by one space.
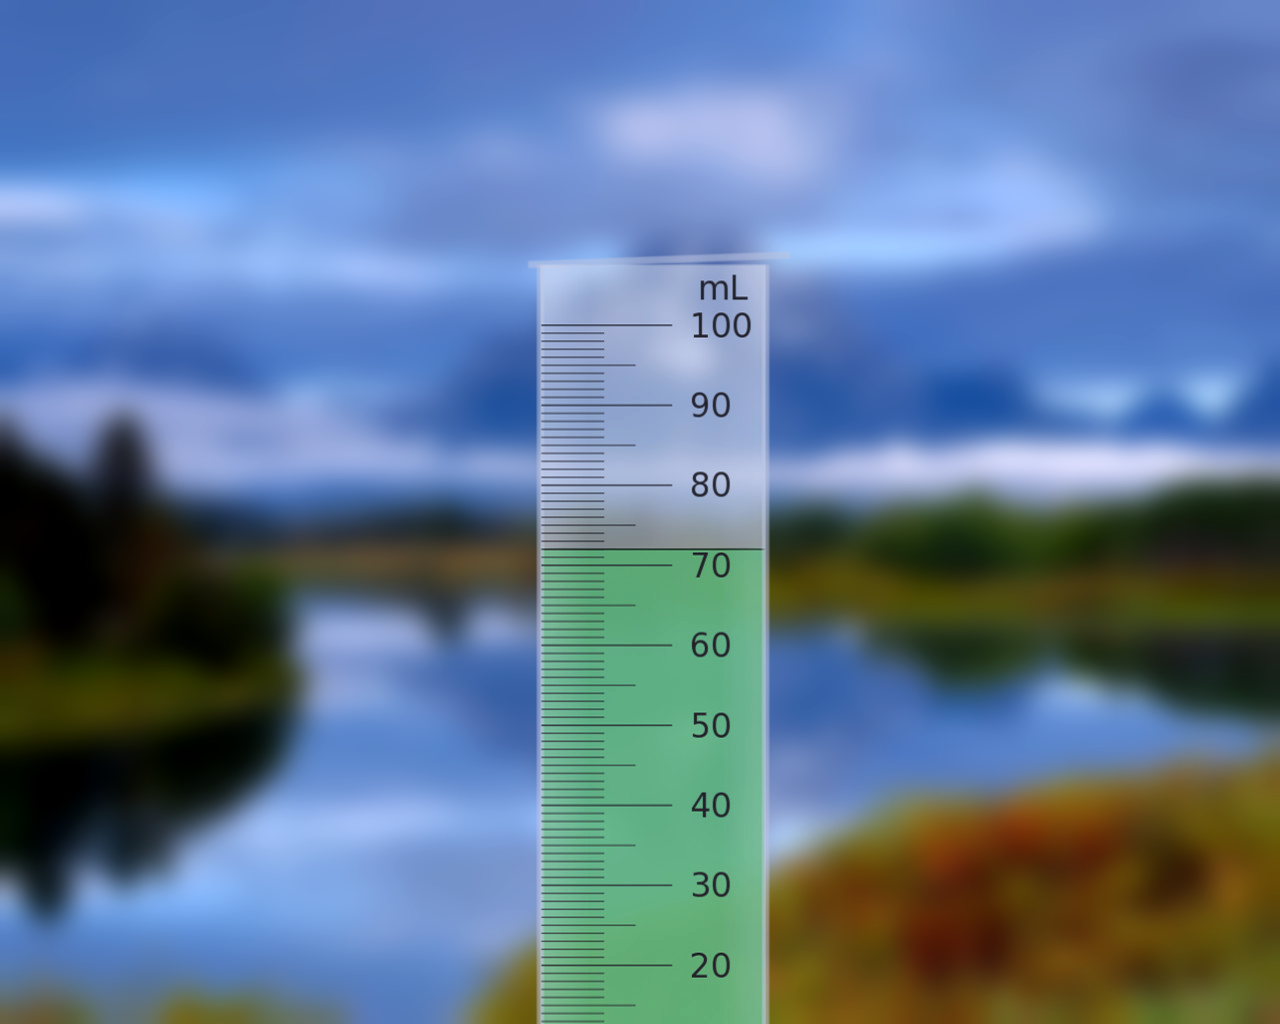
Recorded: 72 mL
